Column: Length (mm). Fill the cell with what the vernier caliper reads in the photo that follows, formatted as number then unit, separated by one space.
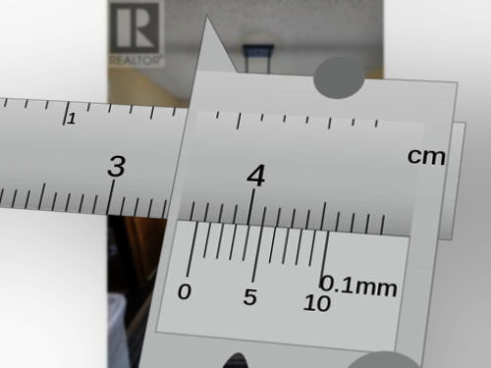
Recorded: 36.5 mm
